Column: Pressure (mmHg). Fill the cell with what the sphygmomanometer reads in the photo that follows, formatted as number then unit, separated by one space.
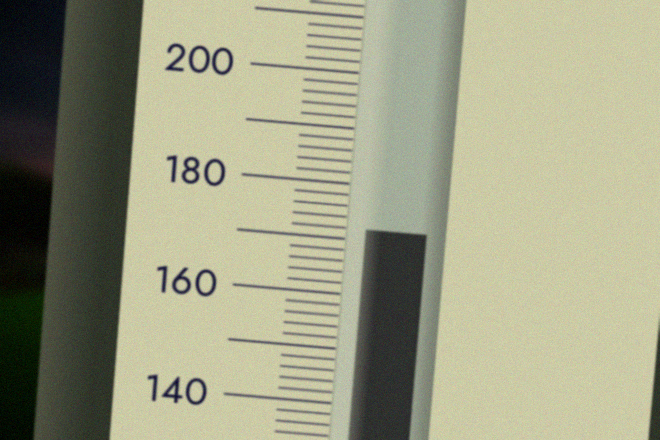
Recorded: 172 mmHg
